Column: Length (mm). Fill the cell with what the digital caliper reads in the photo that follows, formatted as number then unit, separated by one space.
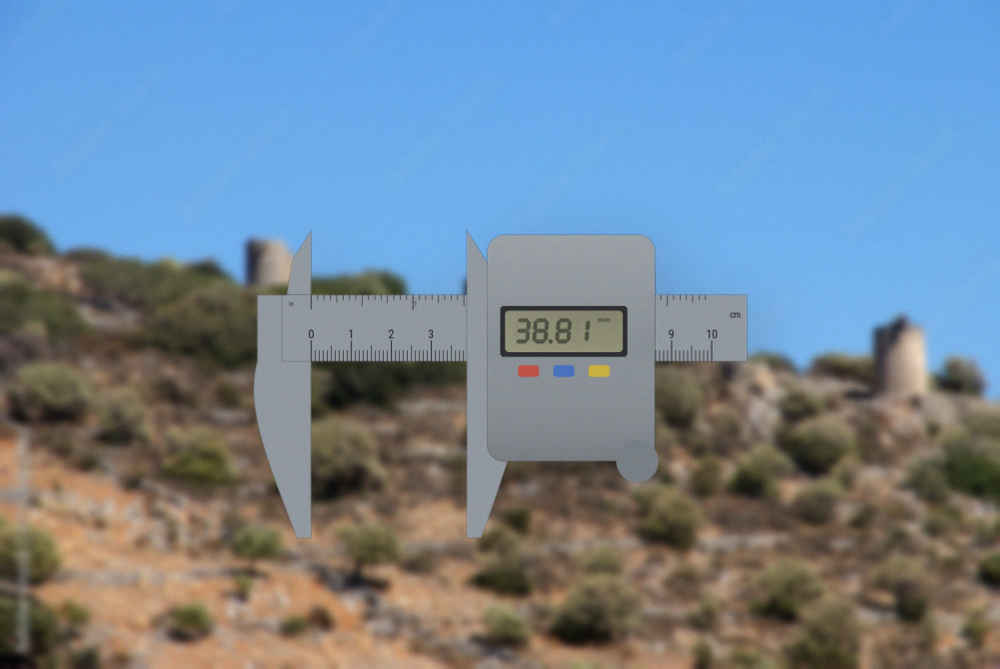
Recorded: 38.81 mm
